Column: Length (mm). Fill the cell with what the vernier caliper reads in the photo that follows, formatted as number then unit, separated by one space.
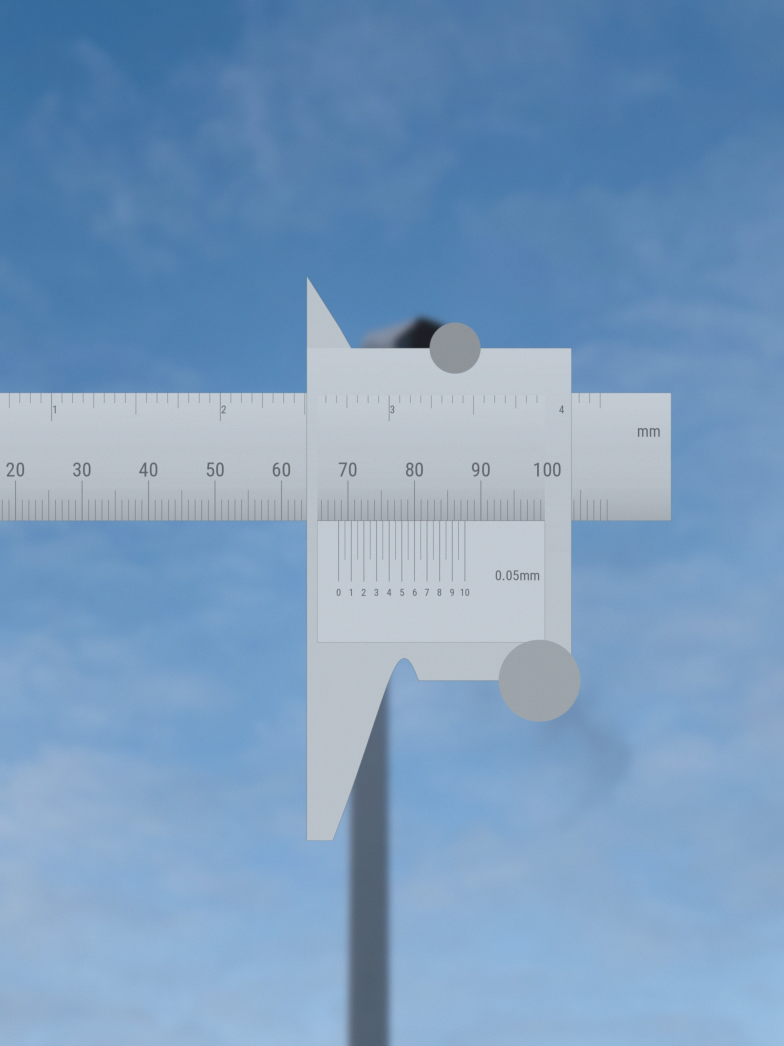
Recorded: 68.6 mm
